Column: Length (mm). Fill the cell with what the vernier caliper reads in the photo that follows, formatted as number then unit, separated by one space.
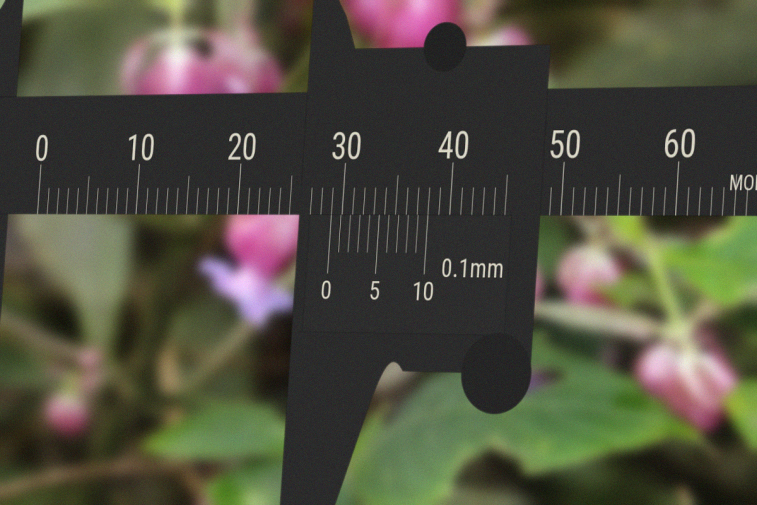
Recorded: 29.0 mm
